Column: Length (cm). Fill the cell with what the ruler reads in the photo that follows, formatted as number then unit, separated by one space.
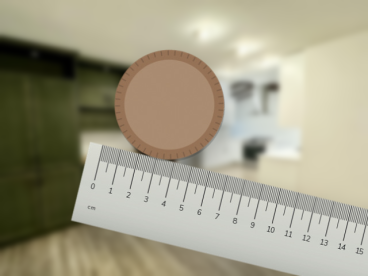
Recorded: 6 cm
